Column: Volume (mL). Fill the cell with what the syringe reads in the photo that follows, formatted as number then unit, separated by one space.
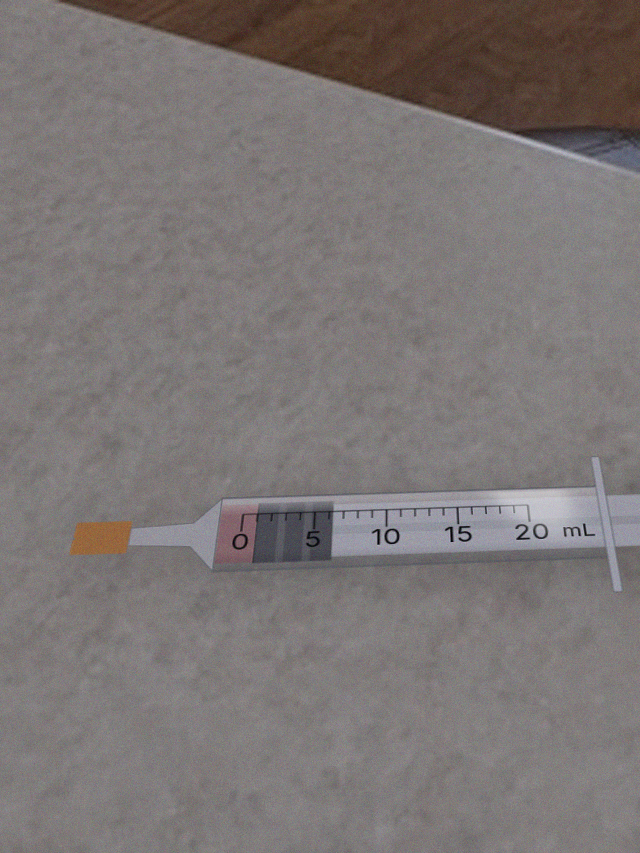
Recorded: 1 mL
